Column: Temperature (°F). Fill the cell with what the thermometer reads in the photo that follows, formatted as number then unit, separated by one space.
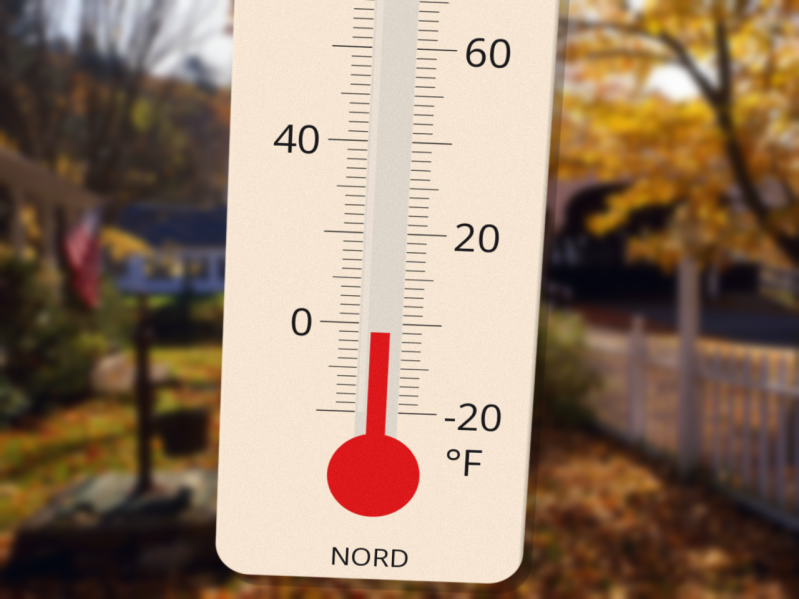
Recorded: -2 °F
